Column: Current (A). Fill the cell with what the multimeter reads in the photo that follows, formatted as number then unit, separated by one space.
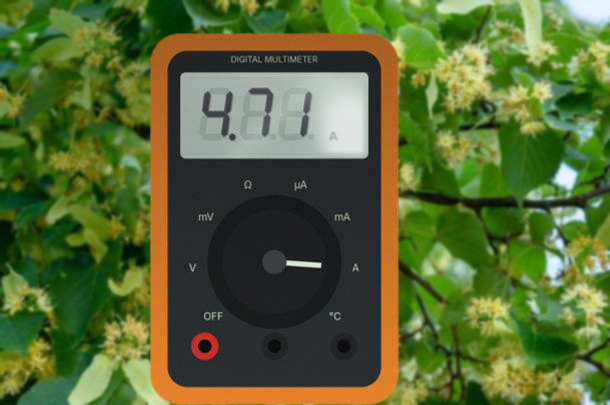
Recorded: 4.71 A
